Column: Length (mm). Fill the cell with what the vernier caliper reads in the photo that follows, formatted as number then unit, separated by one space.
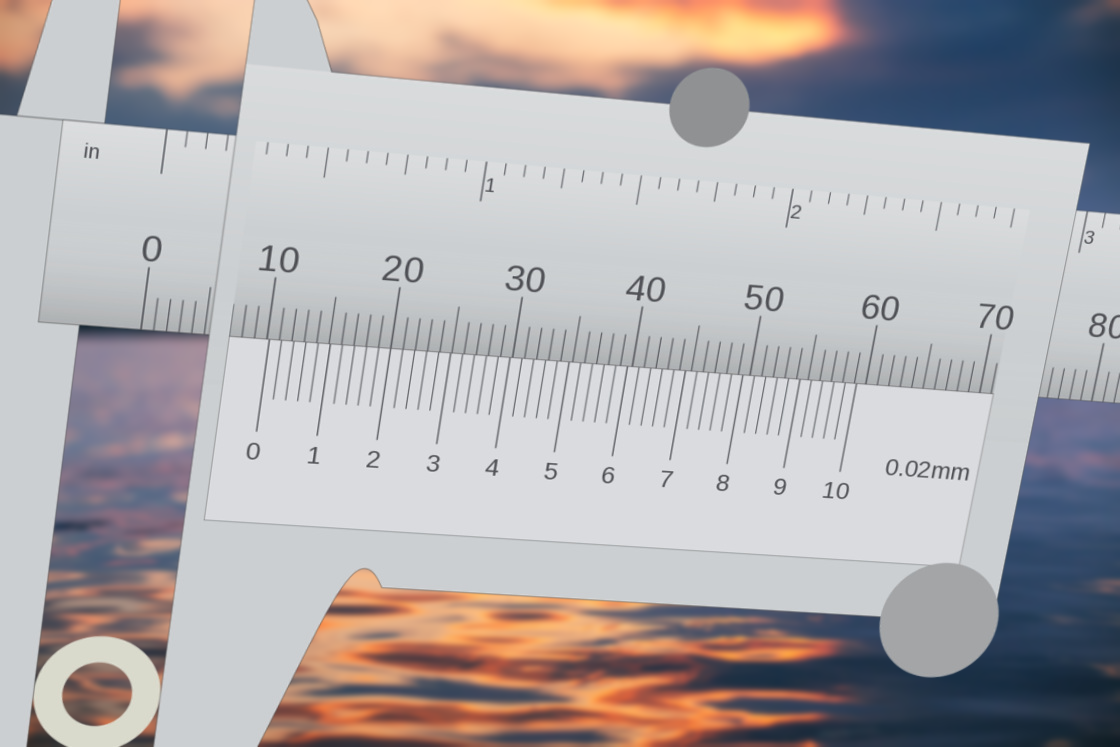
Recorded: 10.2 mm
